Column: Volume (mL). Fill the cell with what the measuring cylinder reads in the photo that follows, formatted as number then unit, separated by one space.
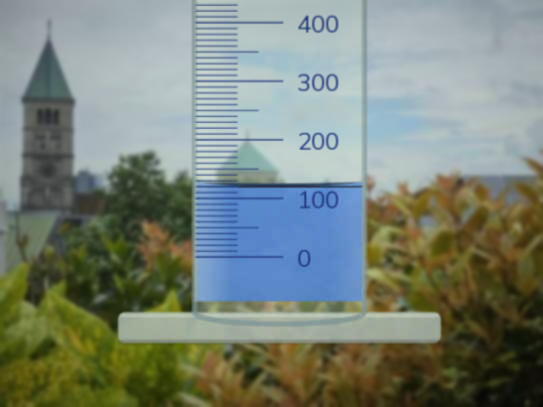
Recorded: 120 mL
